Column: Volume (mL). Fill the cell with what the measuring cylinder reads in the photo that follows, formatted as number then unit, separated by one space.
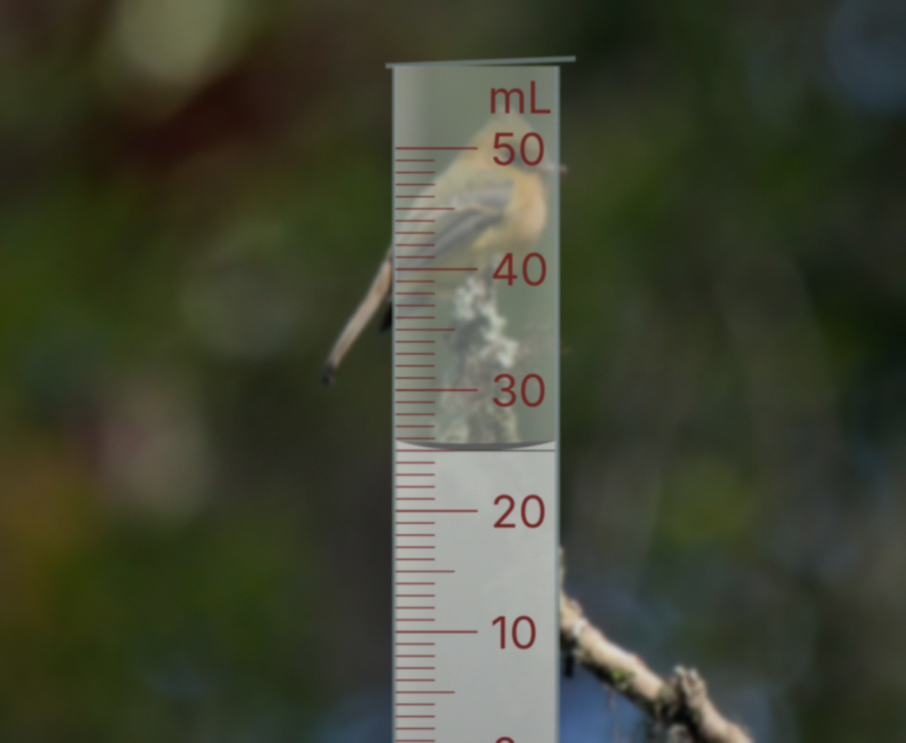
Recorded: 25 mL
